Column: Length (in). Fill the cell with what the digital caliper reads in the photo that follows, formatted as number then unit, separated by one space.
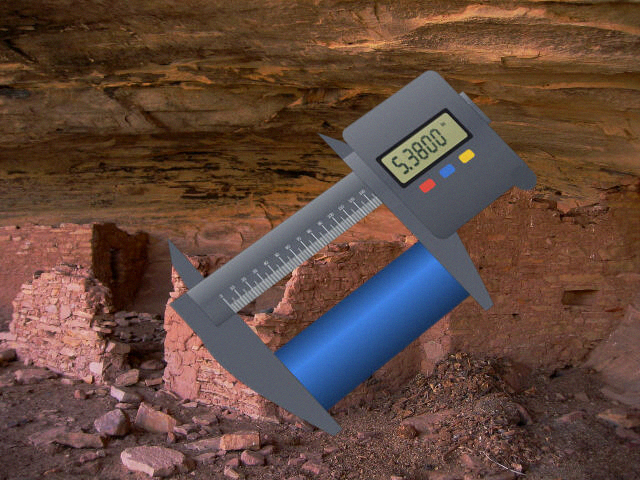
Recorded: 5.3800 in
